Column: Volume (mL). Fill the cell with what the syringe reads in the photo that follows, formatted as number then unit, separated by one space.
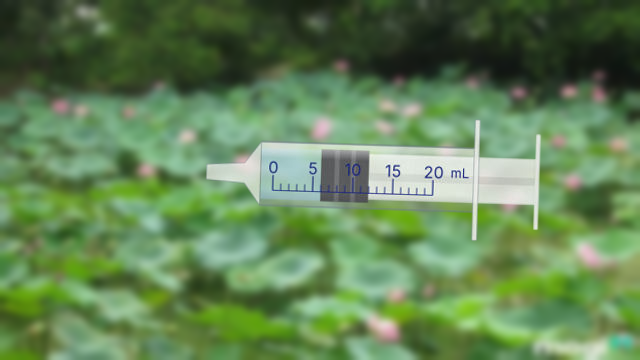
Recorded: 6 mL
